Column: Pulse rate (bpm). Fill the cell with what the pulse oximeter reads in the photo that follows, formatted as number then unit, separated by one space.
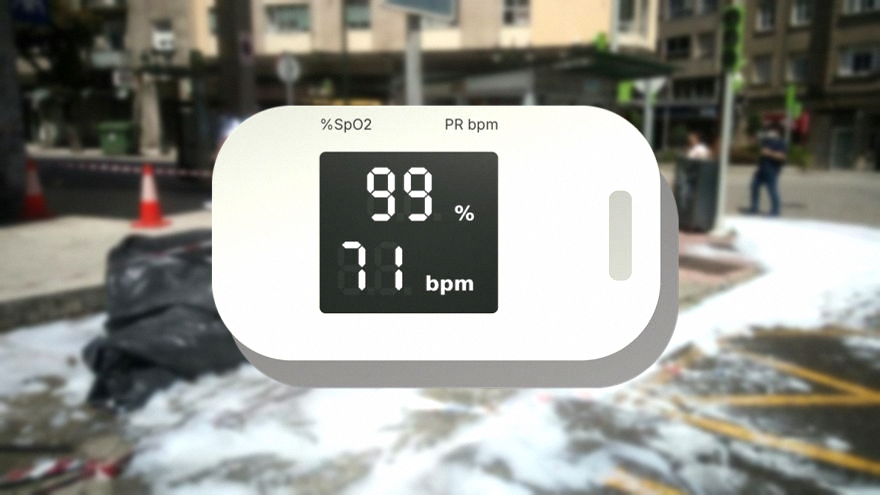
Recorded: 71 bpm
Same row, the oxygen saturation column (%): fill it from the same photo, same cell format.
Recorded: 99 %
